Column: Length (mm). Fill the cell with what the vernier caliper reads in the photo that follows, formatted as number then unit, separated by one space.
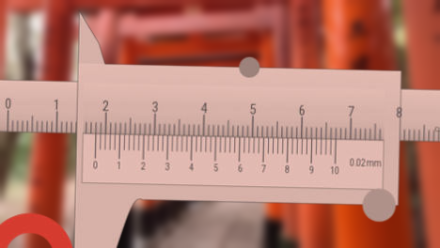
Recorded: 18.0 mm
